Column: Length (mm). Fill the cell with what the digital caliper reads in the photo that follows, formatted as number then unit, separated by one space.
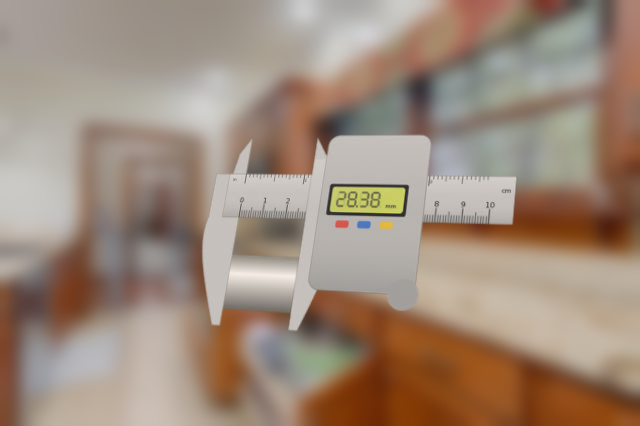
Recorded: 28.38 mm
